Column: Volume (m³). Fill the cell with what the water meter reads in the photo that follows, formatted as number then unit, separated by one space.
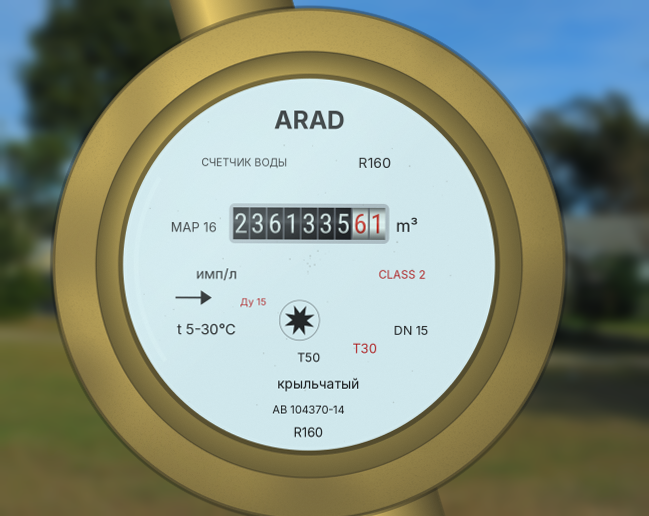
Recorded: 2361335.61 m³
